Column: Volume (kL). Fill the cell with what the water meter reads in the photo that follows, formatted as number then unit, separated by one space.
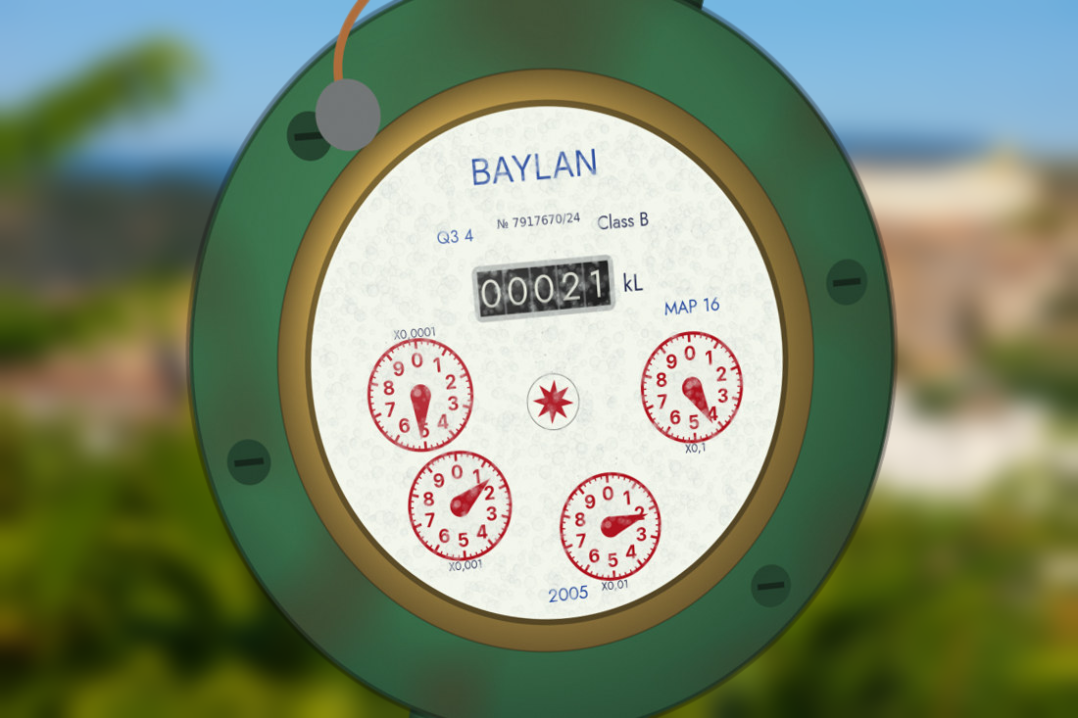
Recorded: 21.4215 kL
